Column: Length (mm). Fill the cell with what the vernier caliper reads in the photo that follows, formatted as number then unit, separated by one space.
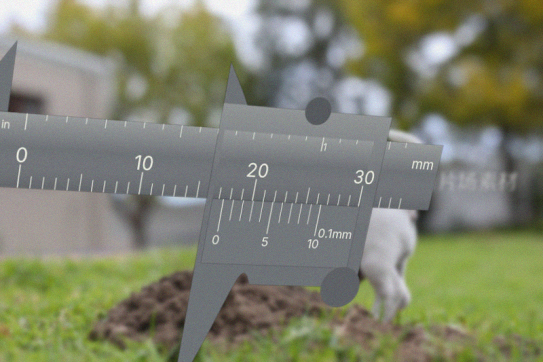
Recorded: 17.4 mm
